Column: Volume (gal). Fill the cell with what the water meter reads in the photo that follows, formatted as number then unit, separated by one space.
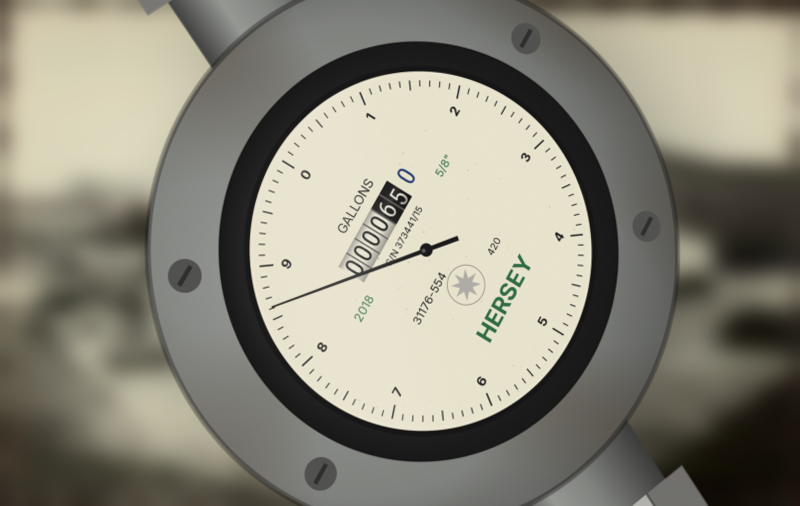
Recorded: 648.6 gal
